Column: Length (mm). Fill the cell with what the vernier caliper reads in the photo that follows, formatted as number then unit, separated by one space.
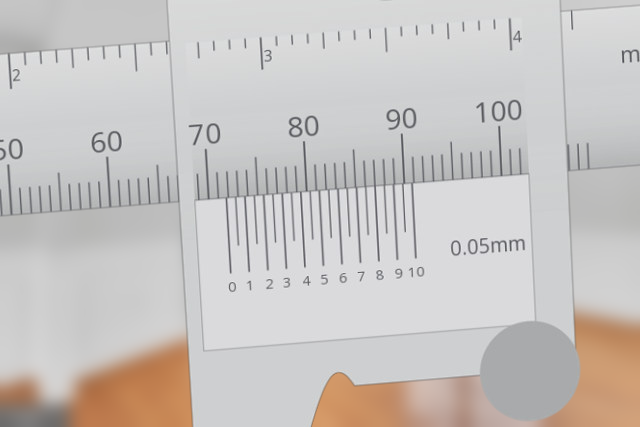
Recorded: 71.8 mm
